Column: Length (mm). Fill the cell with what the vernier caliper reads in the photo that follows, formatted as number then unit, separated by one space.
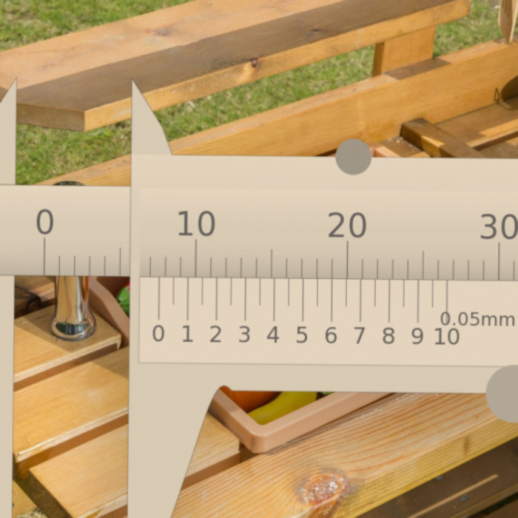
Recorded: 7.6 mm
